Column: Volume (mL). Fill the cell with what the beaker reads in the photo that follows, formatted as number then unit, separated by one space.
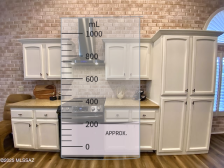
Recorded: 200 mL
